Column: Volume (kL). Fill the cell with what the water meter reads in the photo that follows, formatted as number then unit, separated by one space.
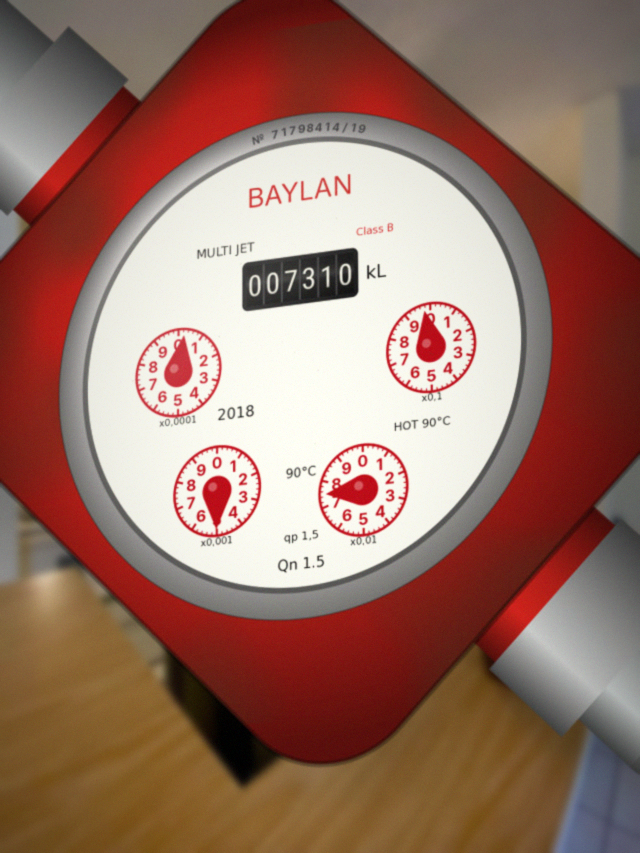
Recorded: 7309.9750 kL
